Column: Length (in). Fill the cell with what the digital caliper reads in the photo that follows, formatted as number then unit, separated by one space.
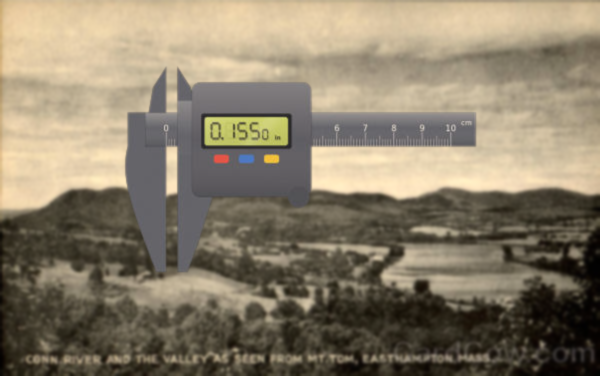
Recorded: 0.1550 in
